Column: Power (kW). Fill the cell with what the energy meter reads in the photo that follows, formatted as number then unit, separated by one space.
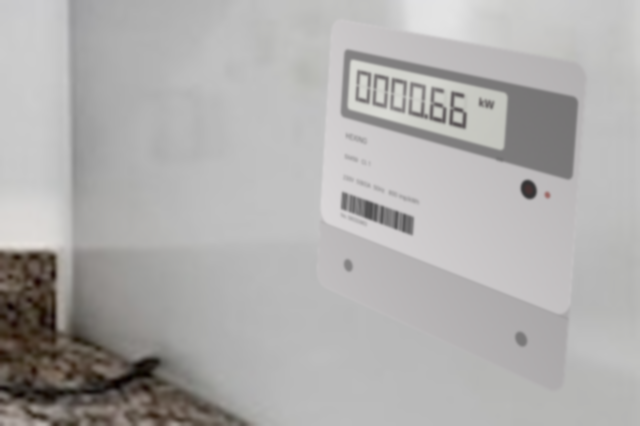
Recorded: 0.66 kW
